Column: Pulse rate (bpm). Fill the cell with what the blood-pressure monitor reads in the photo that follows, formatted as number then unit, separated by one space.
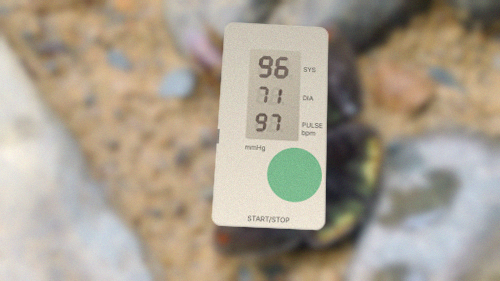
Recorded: 97 bpm
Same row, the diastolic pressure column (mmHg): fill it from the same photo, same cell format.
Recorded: 71 mmHg
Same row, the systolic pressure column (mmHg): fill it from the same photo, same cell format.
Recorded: 96 mmHg
